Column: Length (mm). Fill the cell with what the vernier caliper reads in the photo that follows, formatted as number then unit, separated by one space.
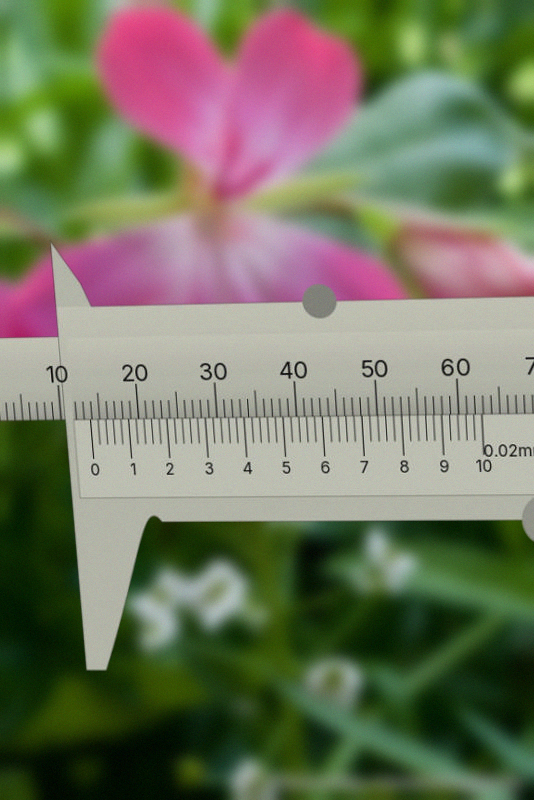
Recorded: 13.8 mm
